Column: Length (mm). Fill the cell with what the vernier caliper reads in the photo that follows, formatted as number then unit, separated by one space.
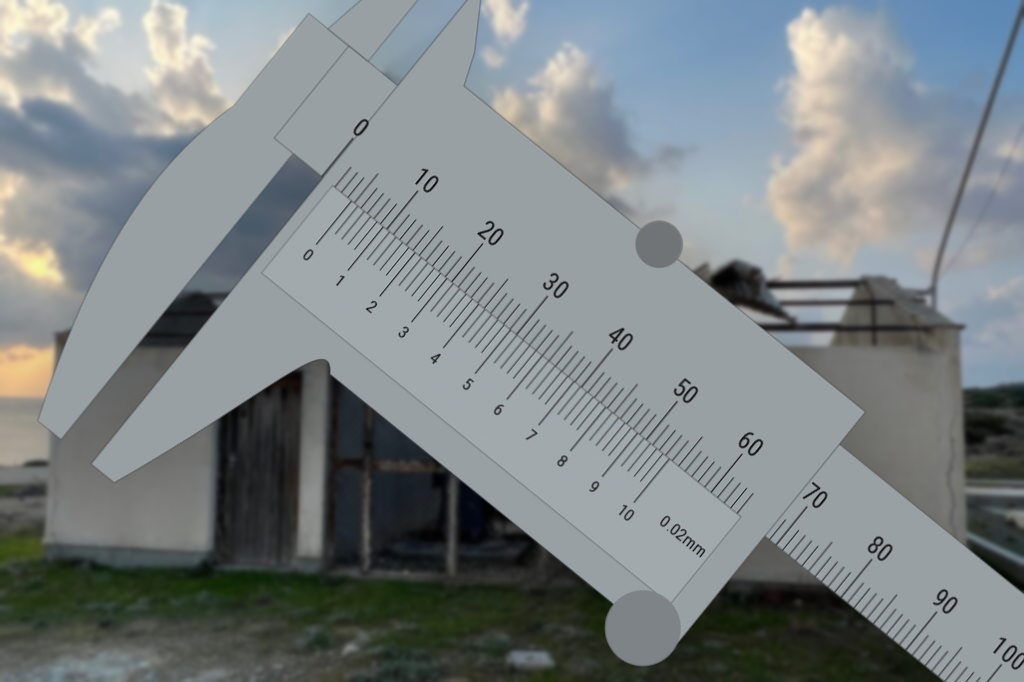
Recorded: 4.6 mm
